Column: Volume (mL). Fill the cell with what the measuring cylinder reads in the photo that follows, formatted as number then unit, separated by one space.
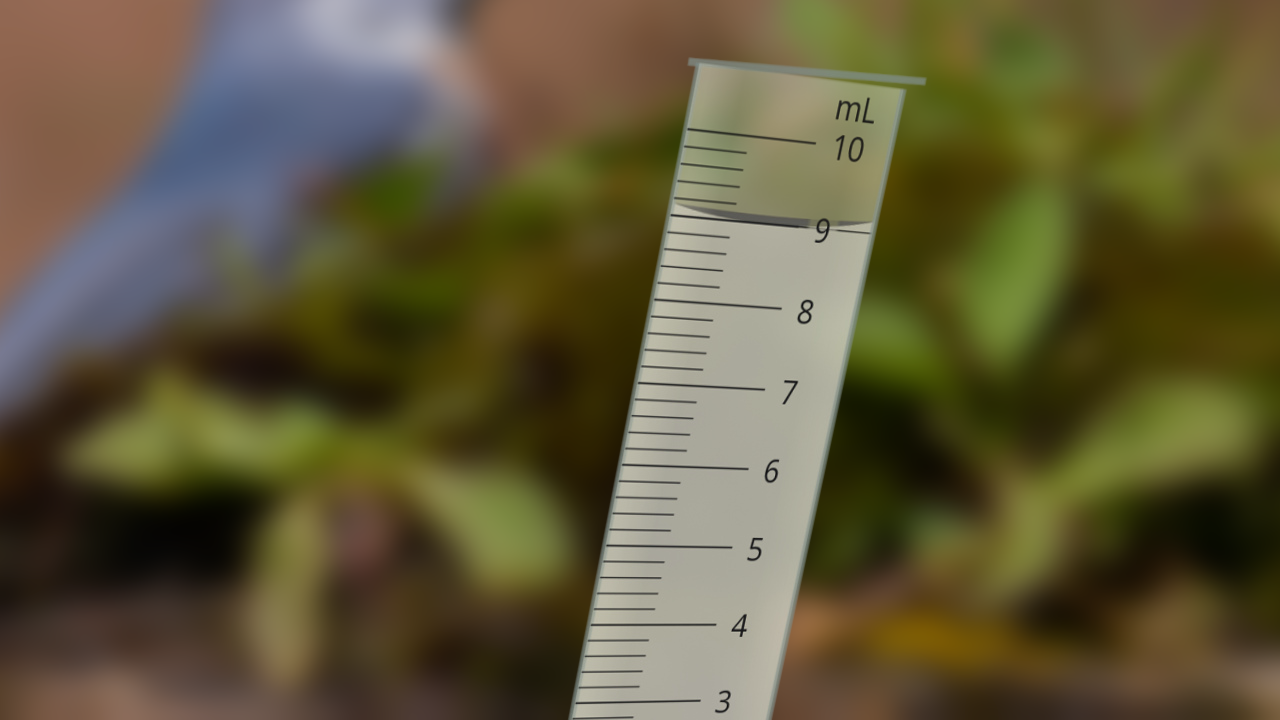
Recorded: 9 mL
